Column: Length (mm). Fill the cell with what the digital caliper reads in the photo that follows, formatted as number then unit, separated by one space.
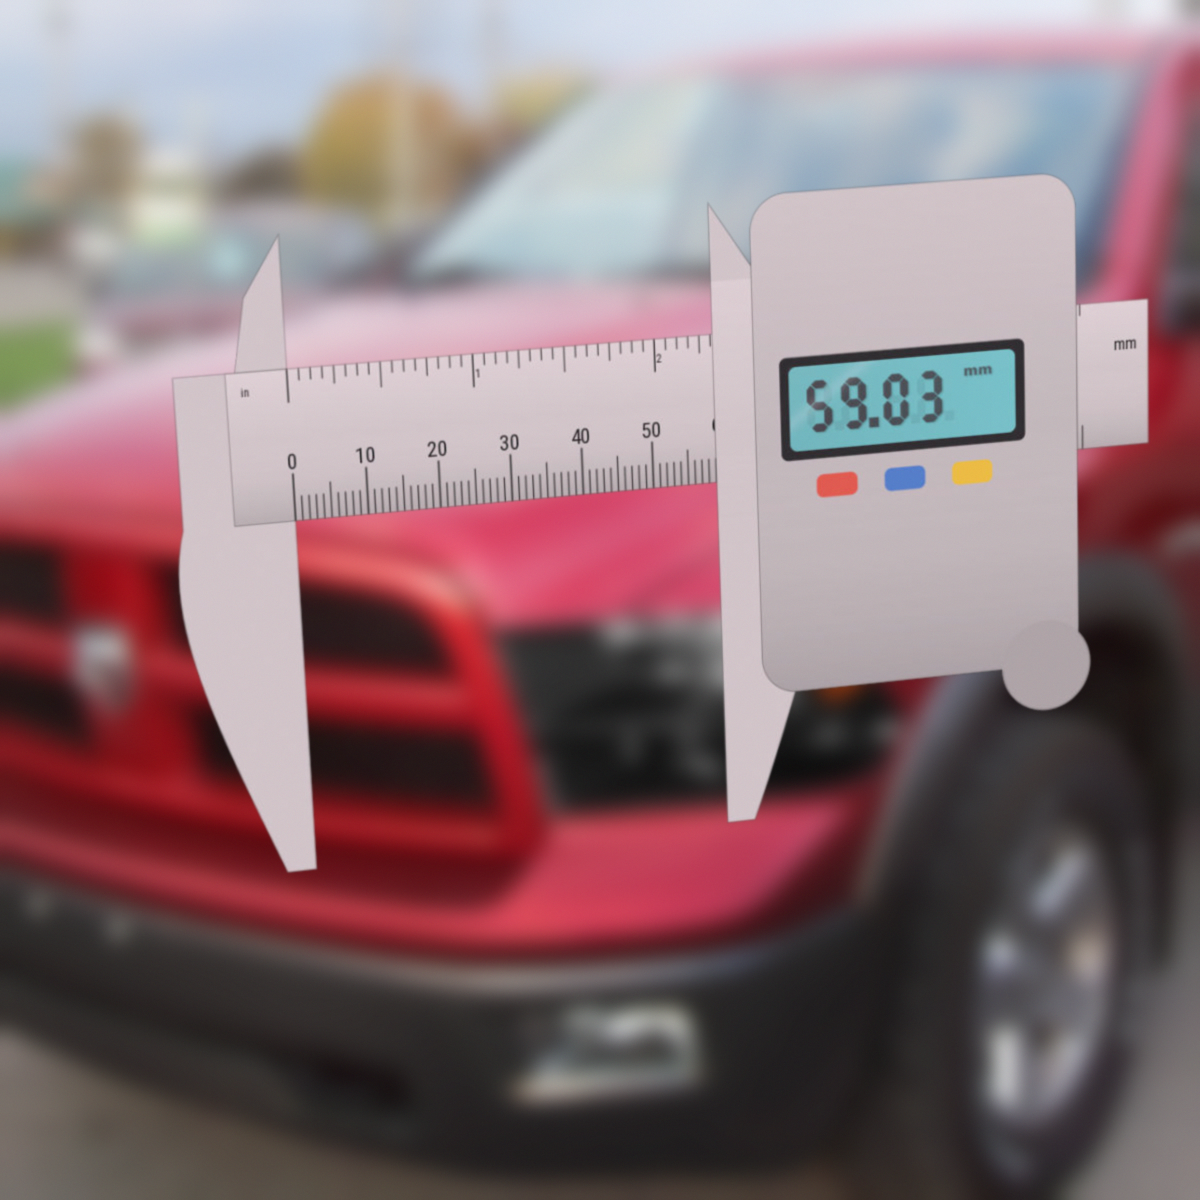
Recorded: 59.03 mm
